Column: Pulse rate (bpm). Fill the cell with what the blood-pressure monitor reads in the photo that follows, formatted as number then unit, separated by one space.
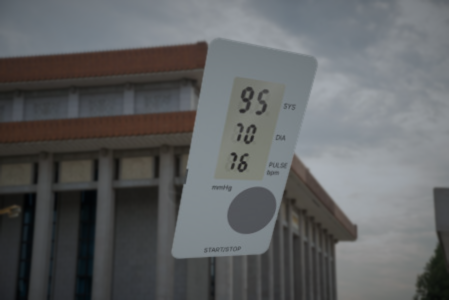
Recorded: 76 bpm
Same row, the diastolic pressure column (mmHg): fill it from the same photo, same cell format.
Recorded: 70 mmHg
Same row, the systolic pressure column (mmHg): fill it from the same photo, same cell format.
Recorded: 95 mmHg
